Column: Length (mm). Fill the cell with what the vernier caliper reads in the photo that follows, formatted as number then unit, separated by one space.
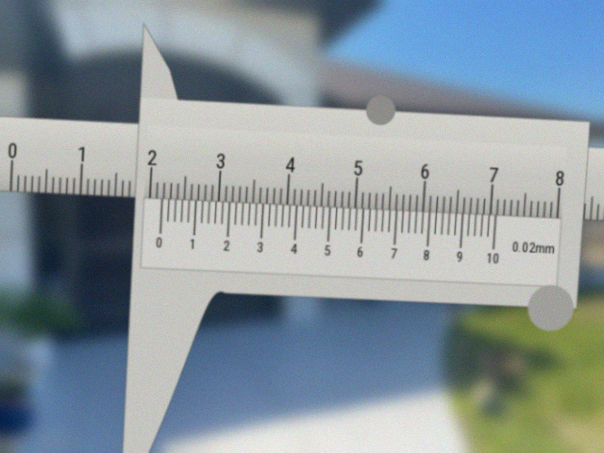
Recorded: 21.8 mm
